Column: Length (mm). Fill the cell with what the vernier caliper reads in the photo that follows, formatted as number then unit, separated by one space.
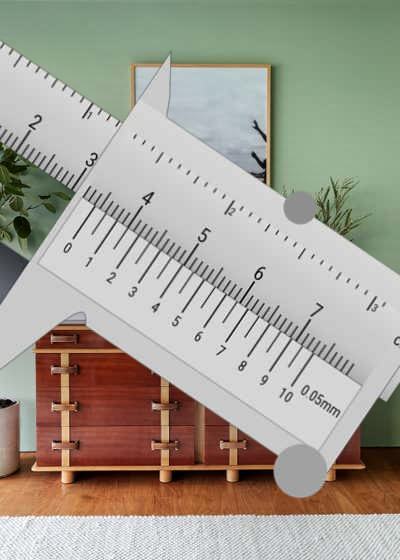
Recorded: 34.2 mm
